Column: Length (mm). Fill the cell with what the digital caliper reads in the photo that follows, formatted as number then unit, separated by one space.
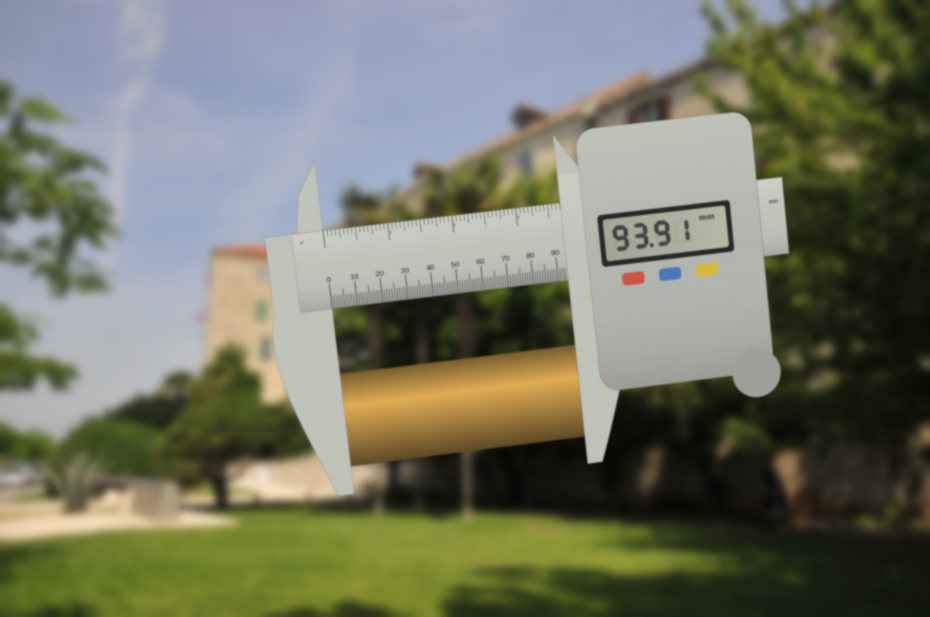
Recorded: 93.91 mm
